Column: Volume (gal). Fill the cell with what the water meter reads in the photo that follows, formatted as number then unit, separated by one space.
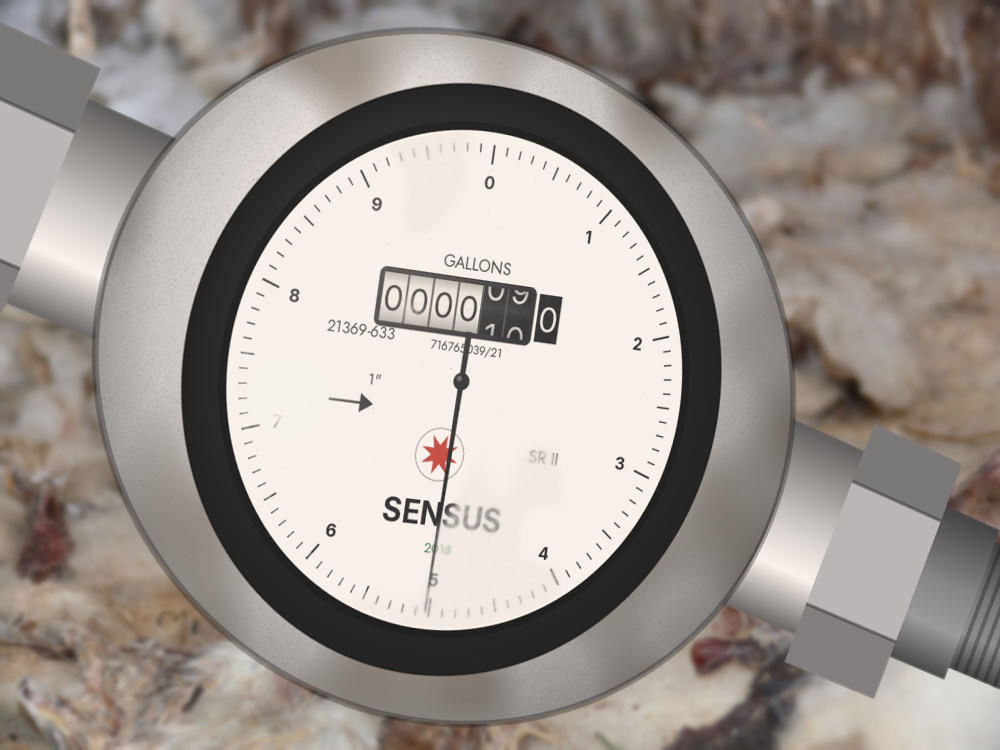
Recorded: 95.0 gal
